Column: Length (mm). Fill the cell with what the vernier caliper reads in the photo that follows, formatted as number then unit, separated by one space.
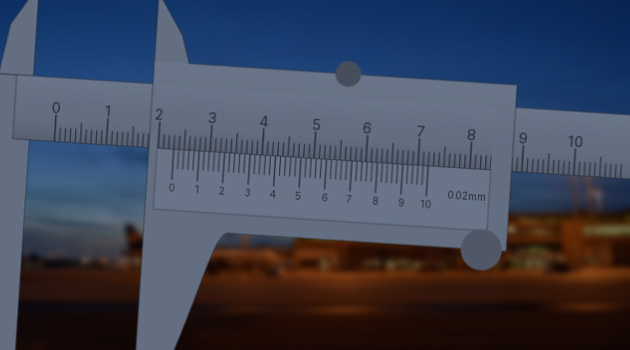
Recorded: 23.0 mm
